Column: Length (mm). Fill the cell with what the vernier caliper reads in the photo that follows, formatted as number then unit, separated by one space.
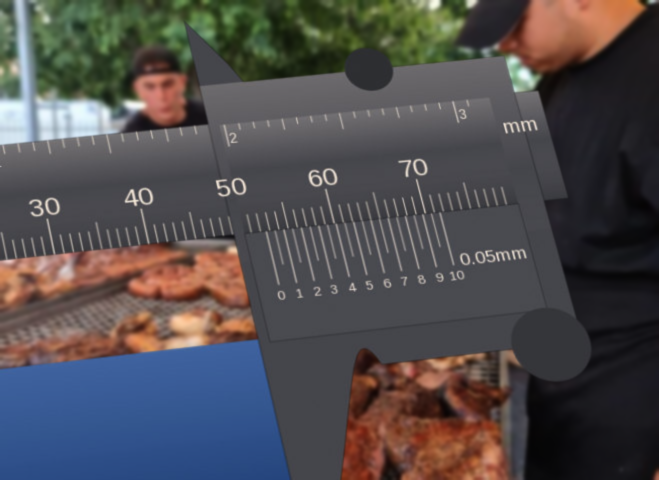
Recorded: 52.6 mm
